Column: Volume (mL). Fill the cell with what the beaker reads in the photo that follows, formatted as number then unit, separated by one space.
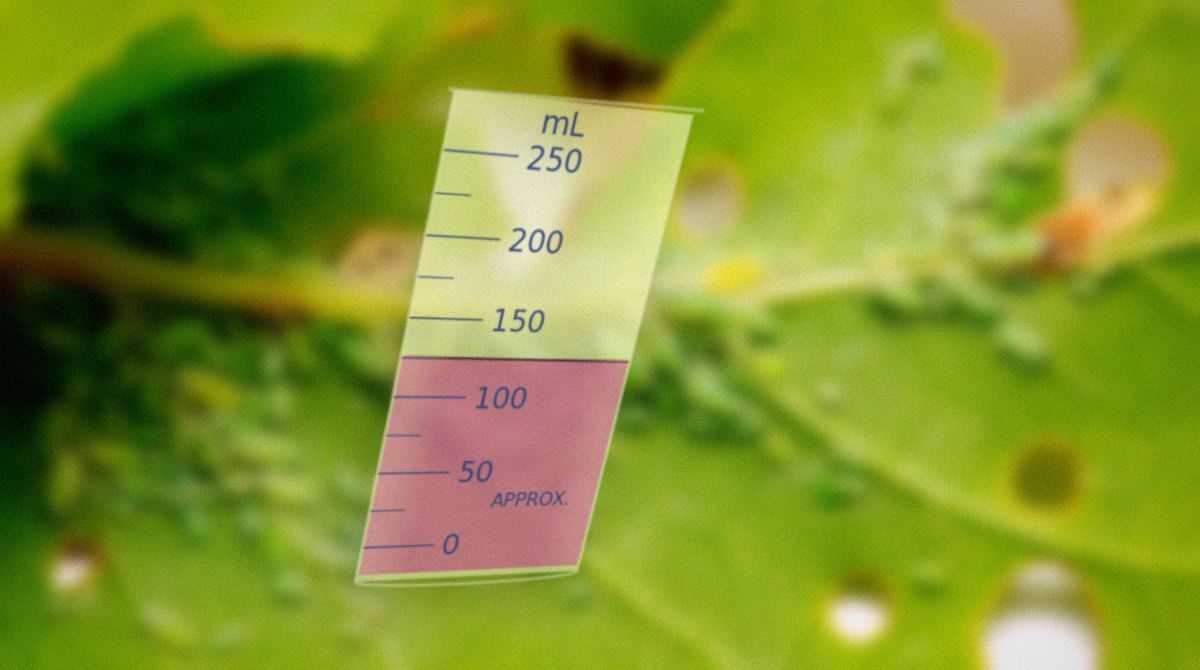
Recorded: 125 mL
